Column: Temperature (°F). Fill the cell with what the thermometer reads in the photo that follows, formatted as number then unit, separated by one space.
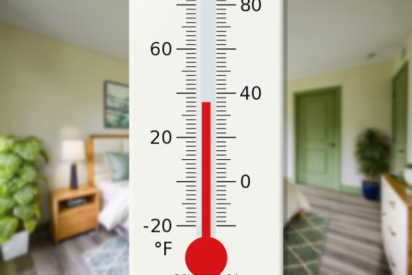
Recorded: 36 °F
